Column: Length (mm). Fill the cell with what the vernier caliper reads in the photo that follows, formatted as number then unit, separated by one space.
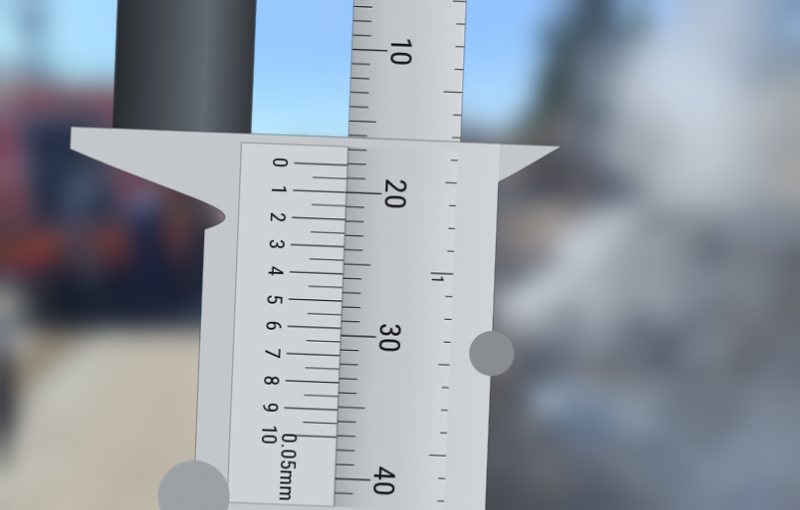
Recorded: 18.1 mm
